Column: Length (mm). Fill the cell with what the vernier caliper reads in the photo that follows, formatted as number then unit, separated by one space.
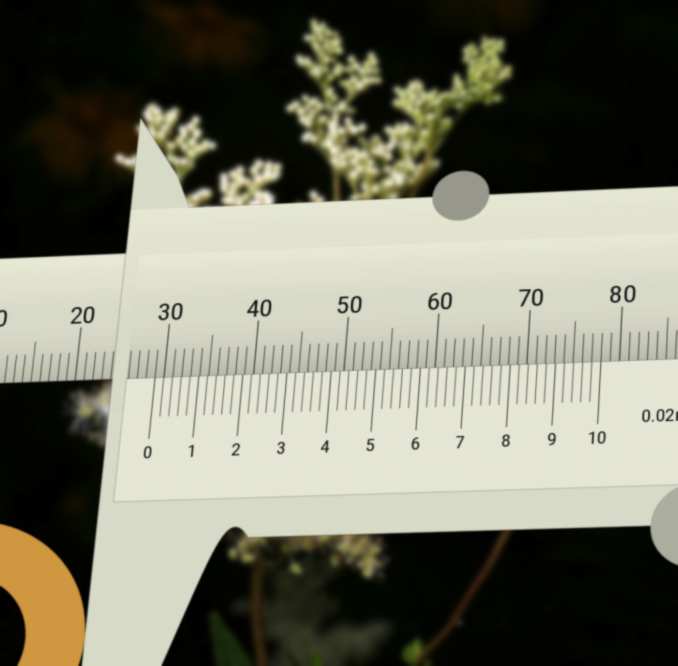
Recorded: 29.0 mm
